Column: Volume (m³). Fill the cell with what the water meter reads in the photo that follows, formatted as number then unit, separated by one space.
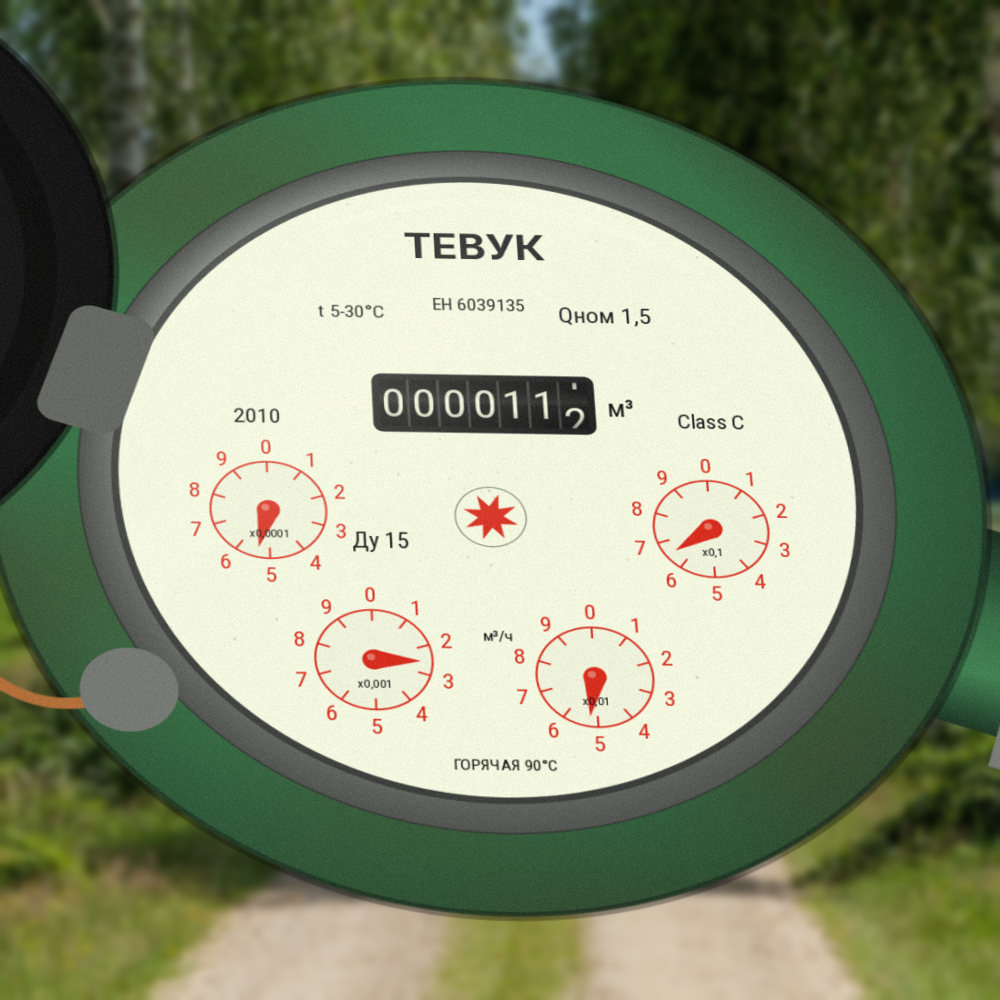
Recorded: 111.6525 m³
